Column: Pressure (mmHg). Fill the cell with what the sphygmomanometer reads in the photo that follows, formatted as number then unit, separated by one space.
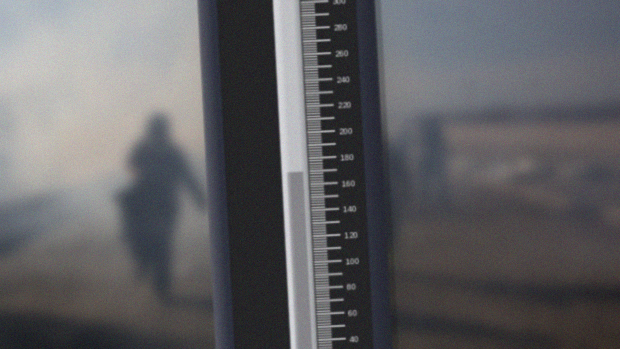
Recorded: 170 mmHg
